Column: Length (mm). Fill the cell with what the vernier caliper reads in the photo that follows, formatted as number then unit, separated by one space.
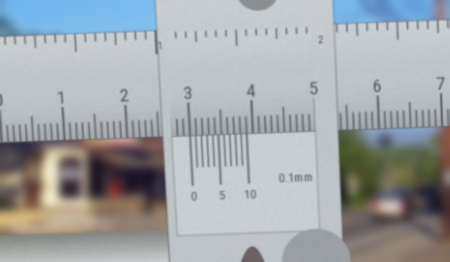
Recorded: 30.0 mm
